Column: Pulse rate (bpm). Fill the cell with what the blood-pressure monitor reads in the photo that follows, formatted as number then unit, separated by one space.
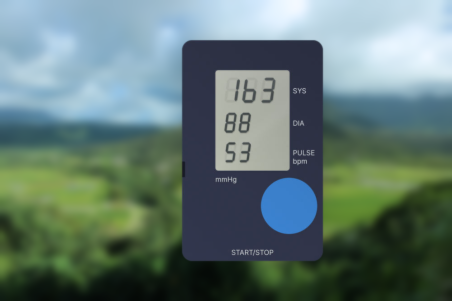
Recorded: 53 bpm
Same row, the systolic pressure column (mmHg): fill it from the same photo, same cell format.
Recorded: 163 mmHg
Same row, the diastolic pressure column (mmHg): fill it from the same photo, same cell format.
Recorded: 88 mmHg
